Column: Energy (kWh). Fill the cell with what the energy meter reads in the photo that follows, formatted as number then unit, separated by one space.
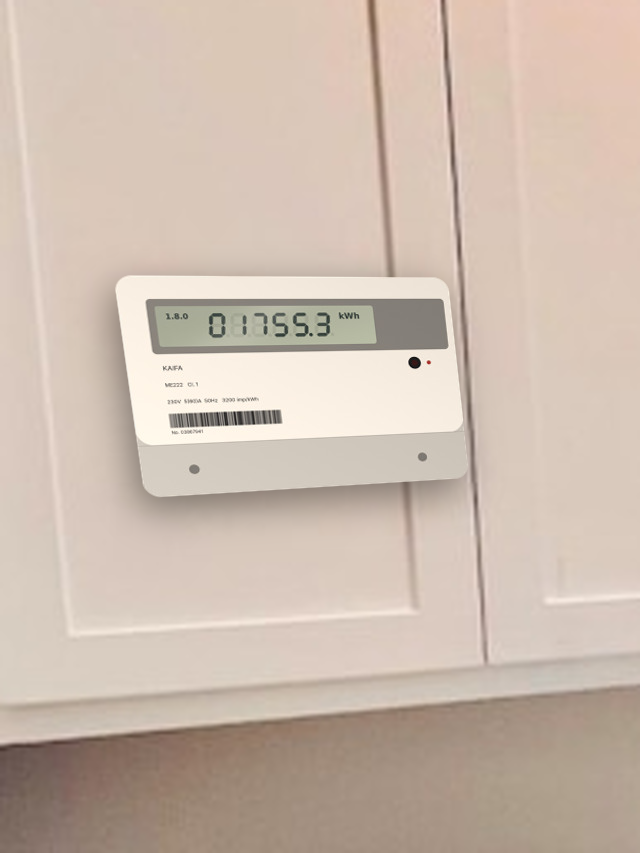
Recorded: 1755.3 kWh
